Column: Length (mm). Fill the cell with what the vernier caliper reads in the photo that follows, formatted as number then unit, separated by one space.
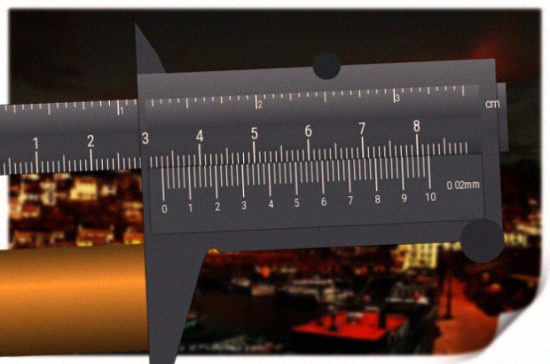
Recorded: 33.0 mm
